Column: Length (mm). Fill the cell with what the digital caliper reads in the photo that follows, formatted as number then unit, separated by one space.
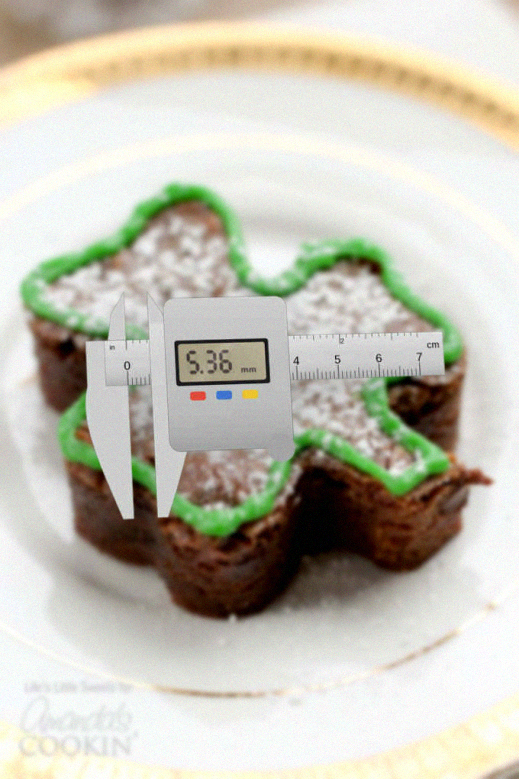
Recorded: 5.36 mm
